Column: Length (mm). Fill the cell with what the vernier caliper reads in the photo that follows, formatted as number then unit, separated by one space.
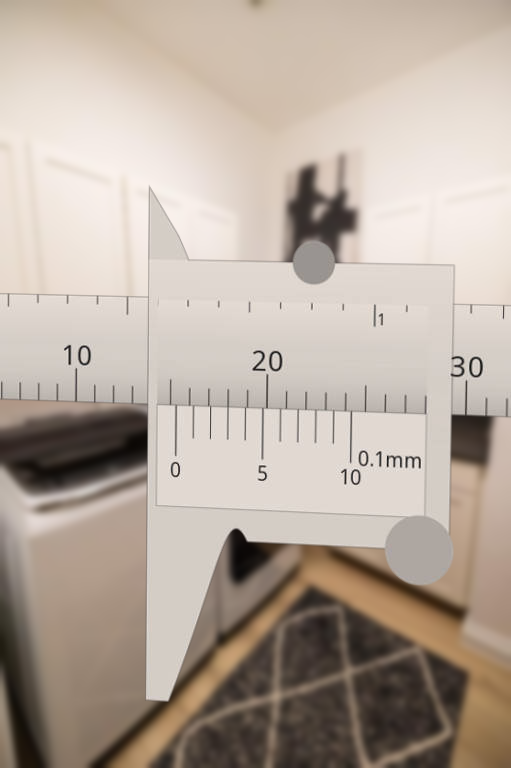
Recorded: 15.3 mm
